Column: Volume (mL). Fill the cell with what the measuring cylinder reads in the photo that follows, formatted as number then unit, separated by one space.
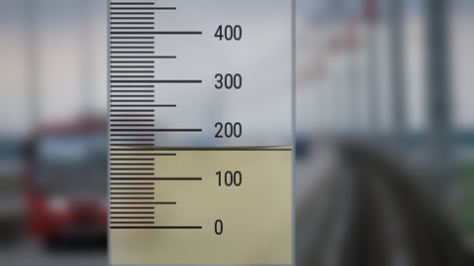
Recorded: 160 mL
